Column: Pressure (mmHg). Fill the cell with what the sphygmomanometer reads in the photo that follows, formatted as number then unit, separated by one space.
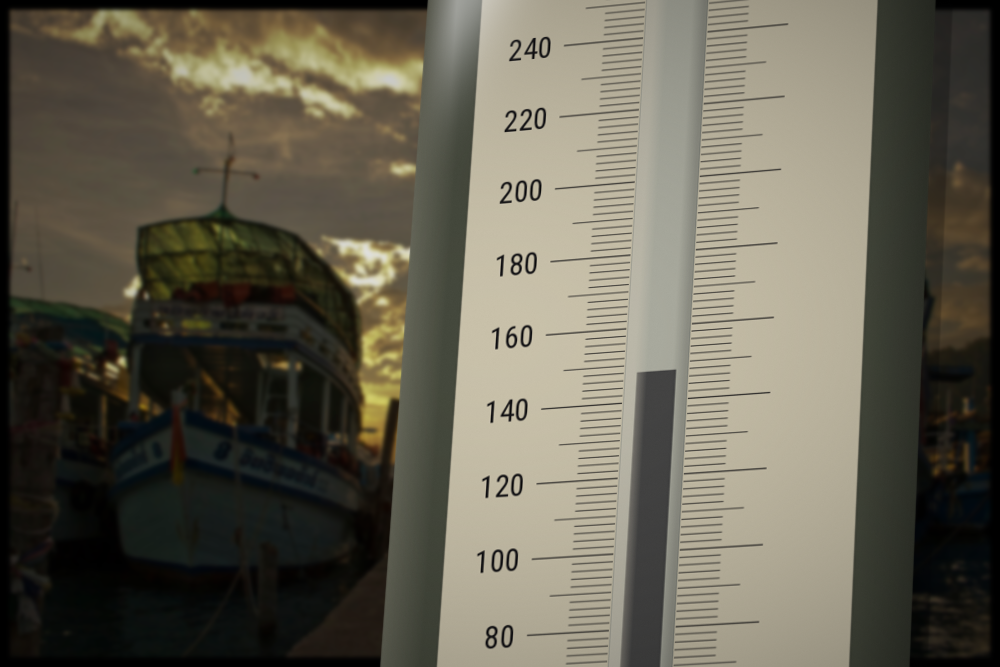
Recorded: 148 mmHg
